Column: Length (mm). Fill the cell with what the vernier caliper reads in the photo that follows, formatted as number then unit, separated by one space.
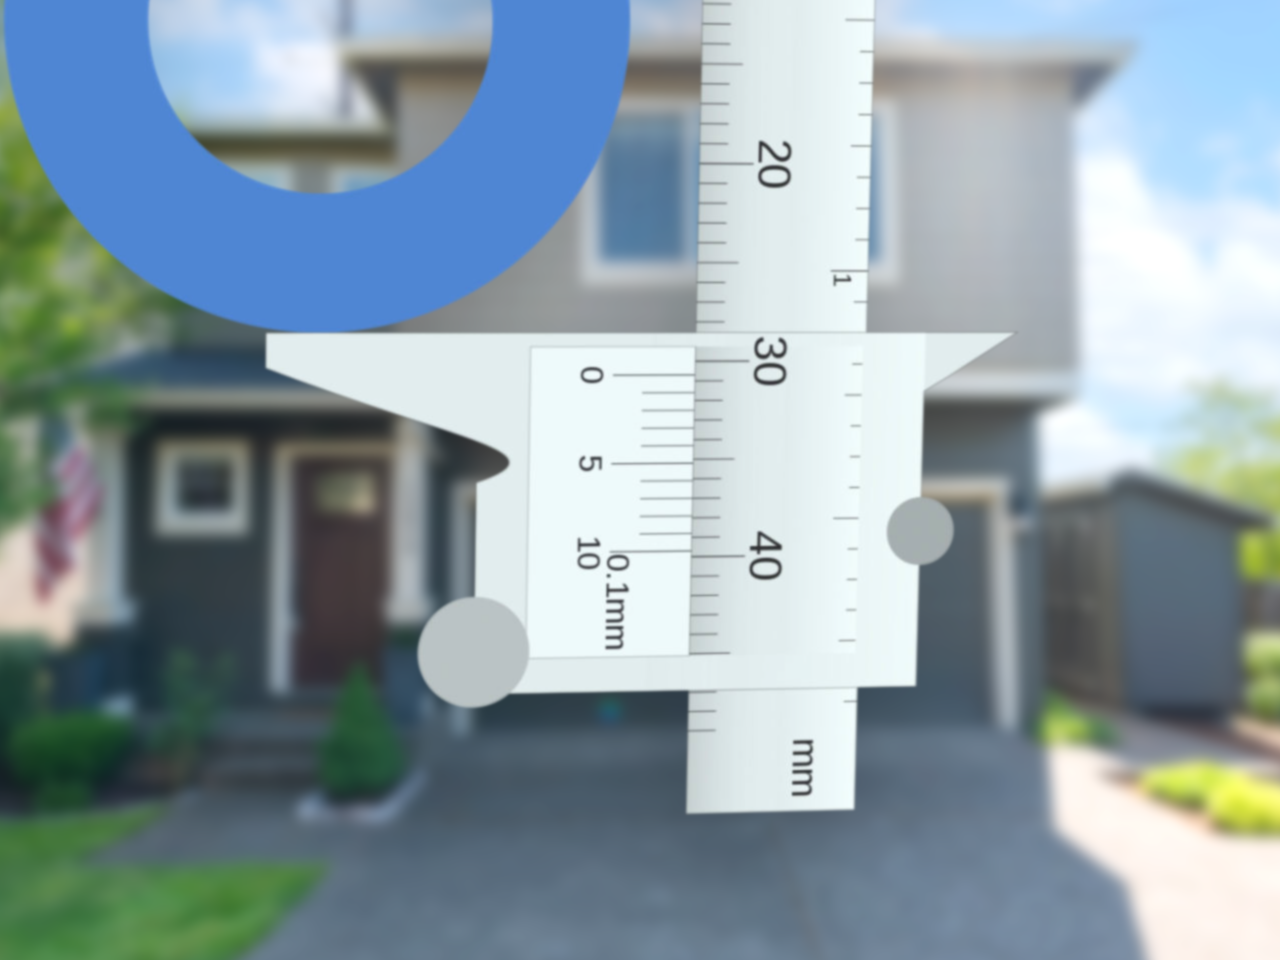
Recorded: 30.7 mm
